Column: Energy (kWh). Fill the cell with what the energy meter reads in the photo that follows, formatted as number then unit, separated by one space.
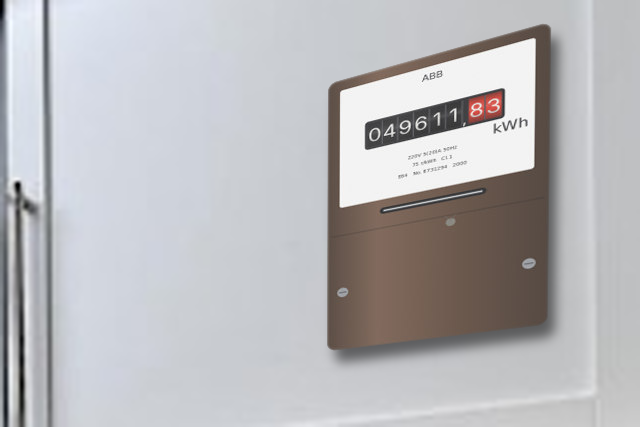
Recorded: 49611.83 kWh
